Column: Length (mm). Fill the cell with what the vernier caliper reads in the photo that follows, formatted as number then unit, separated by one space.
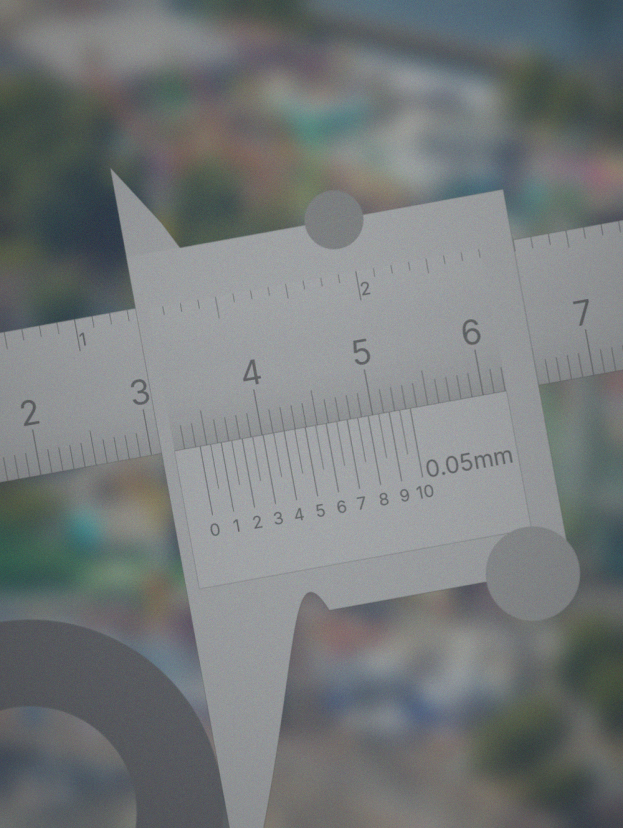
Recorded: 34.4 mm
